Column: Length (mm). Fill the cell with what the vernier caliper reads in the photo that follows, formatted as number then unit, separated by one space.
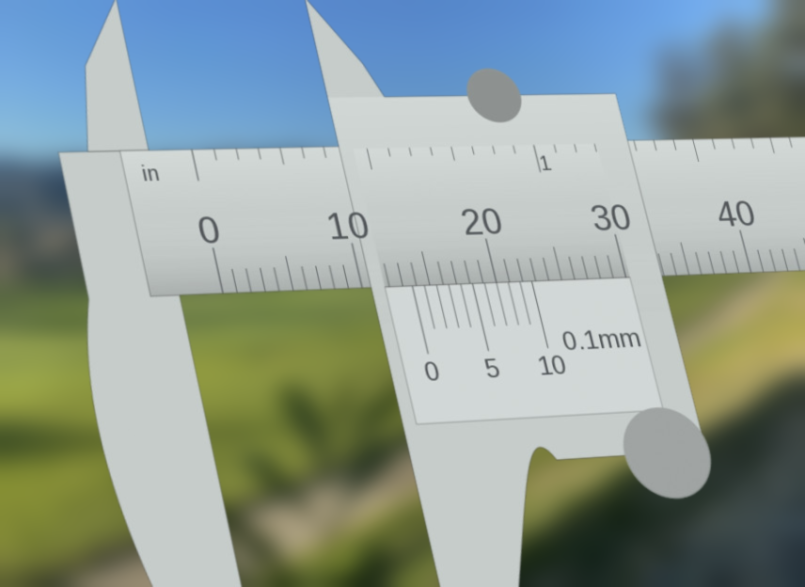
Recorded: 13.7 mm
